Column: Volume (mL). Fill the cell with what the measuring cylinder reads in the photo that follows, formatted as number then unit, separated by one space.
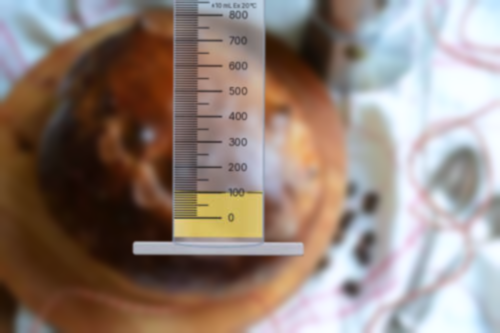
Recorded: 100 mL
